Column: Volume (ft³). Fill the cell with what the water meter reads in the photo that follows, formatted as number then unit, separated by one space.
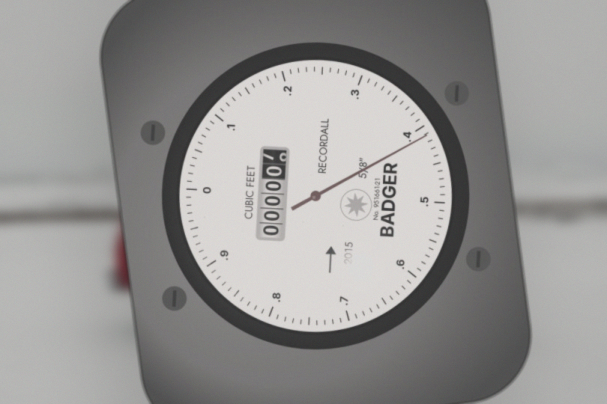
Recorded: 7.41 ft³
